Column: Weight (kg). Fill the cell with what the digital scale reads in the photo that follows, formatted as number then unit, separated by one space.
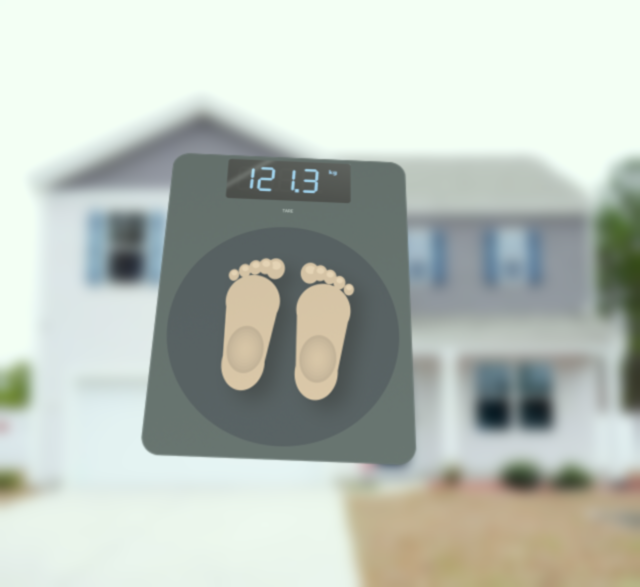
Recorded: 121.3 kg
